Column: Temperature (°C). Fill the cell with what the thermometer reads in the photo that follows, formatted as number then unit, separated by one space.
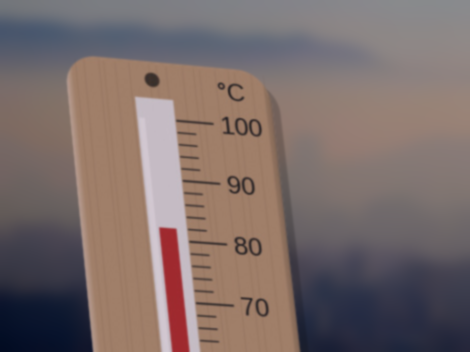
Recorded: 82 °C
